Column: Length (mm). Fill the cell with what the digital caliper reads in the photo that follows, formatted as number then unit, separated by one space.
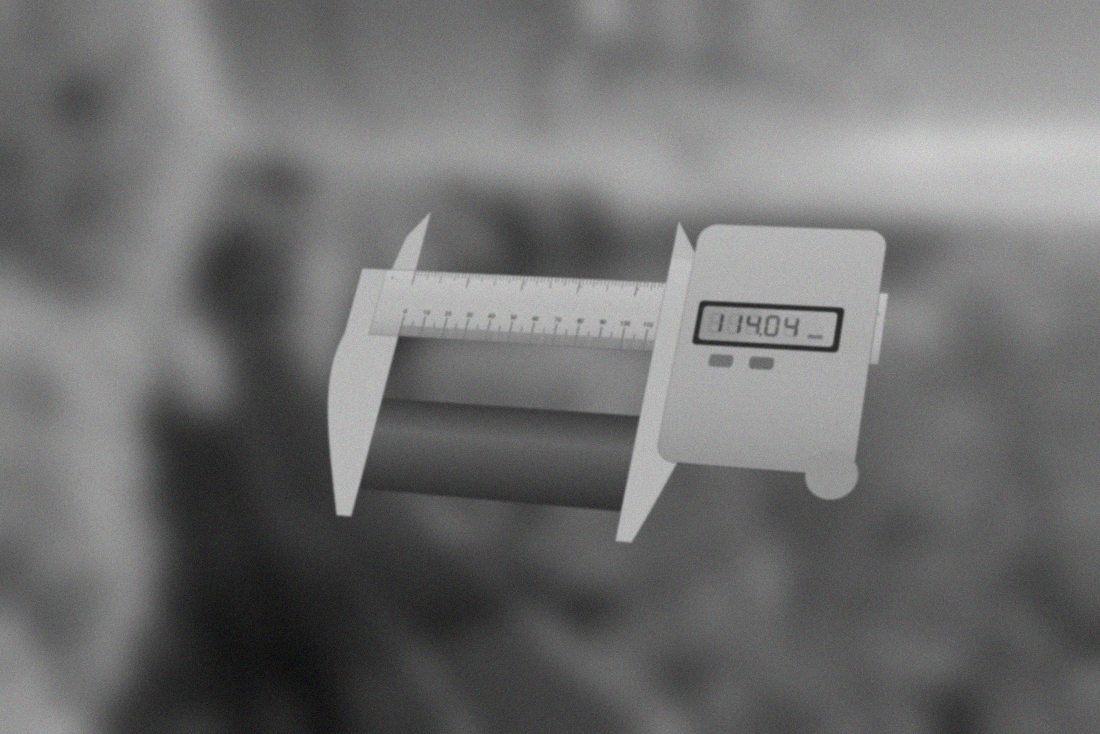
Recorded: 114.04 mm
